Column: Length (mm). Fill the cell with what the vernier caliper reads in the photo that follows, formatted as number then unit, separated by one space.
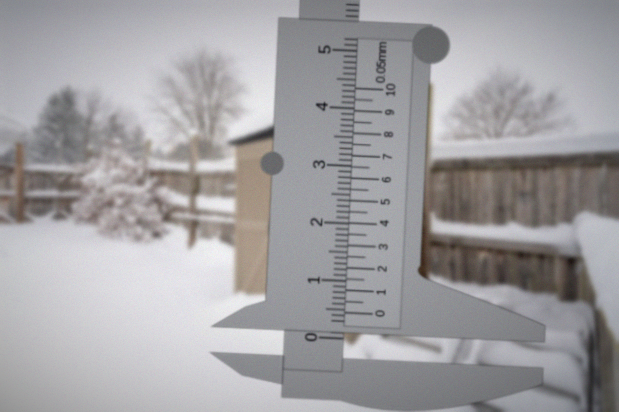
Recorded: 4.5 mm
